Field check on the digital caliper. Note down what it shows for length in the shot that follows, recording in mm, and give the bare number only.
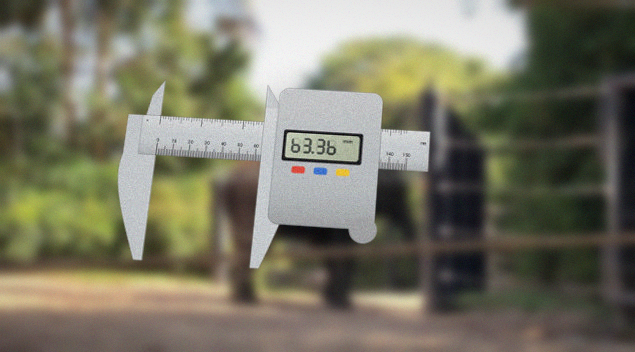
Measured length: 63.36
